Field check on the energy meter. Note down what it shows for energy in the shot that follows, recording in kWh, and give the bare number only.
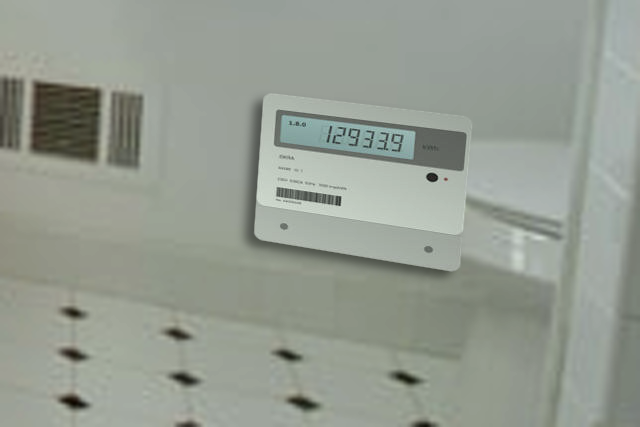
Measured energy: 12933.9
